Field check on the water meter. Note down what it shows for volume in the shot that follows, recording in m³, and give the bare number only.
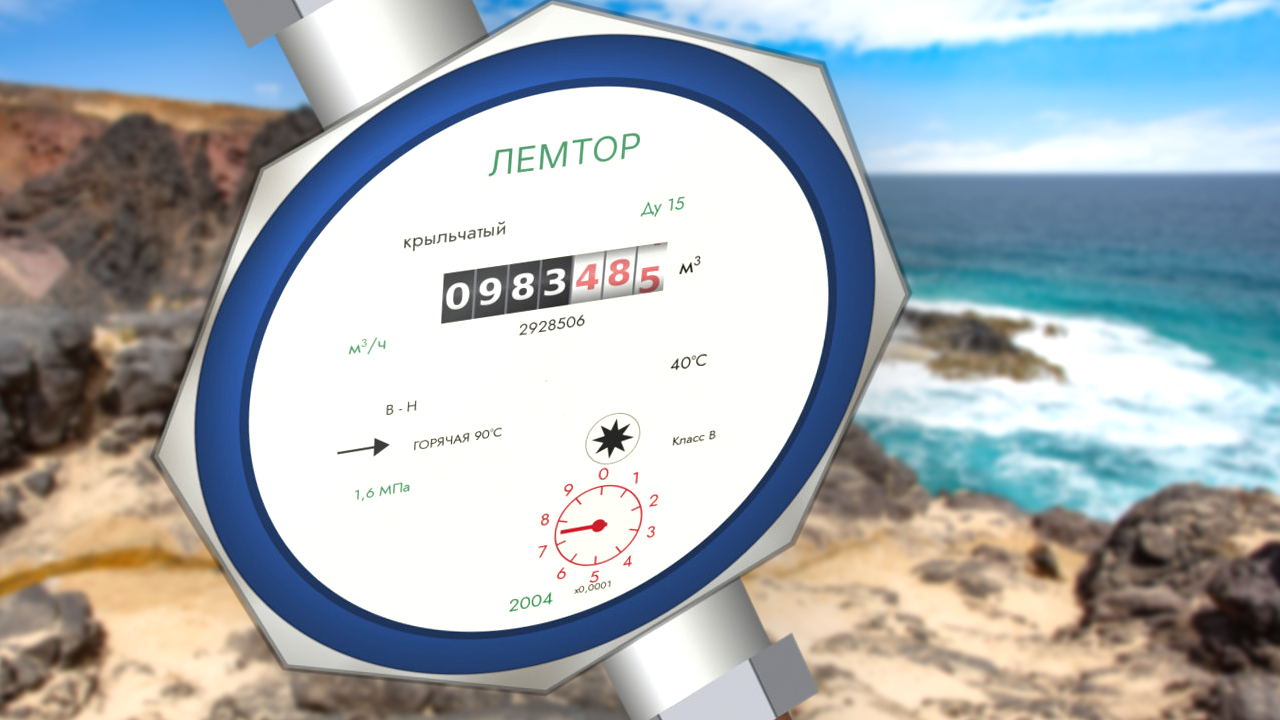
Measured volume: 983.4847
